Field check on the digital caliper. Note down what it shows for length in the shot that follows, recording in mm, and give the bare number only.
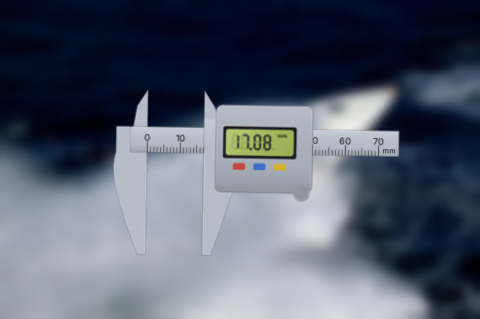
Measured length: 17.08
